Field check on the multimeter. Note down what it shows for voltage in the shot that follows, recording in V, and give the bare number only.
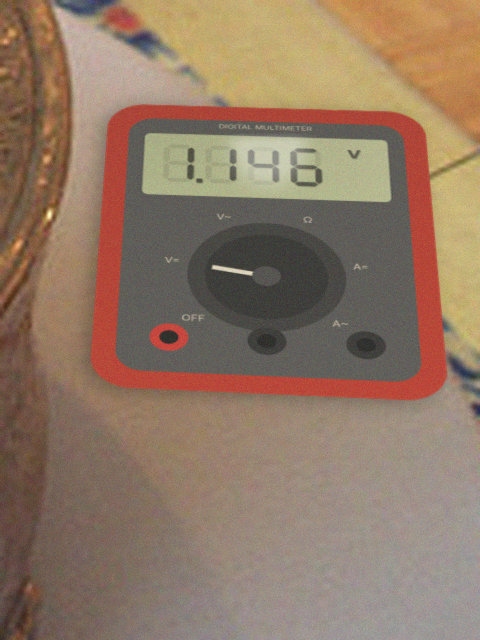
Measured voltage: 1.146
